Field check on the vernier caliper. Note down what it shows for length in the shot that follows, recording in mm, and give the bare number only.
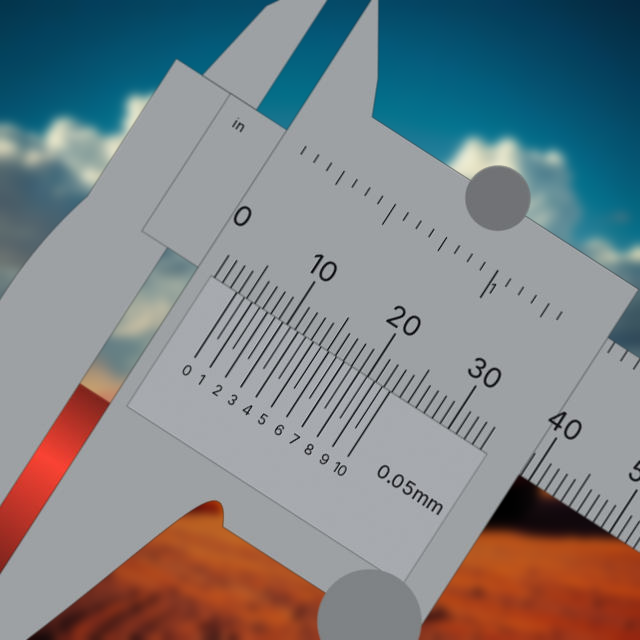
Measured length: 3.8
